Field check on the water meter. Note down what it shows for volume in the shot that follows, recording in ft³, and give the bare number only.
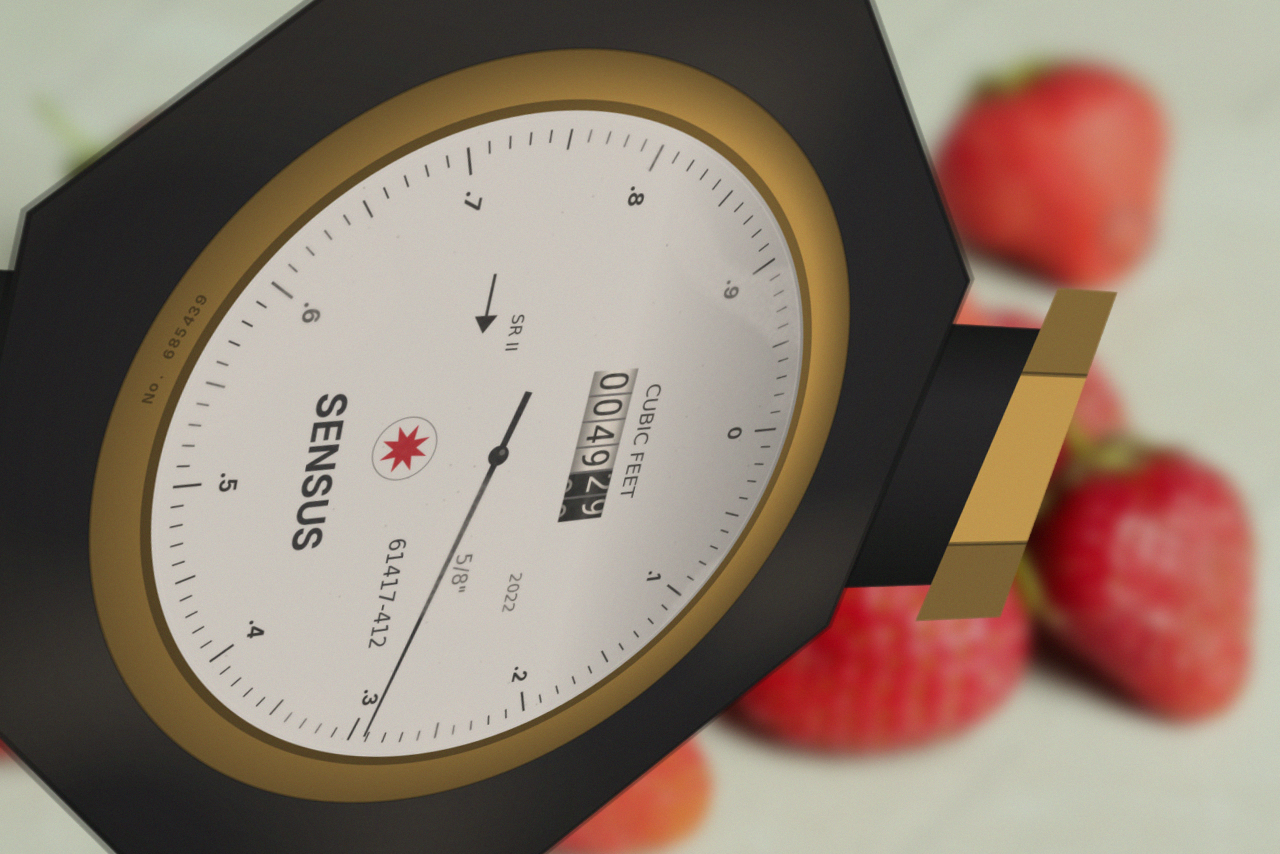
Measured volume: 4929.29
